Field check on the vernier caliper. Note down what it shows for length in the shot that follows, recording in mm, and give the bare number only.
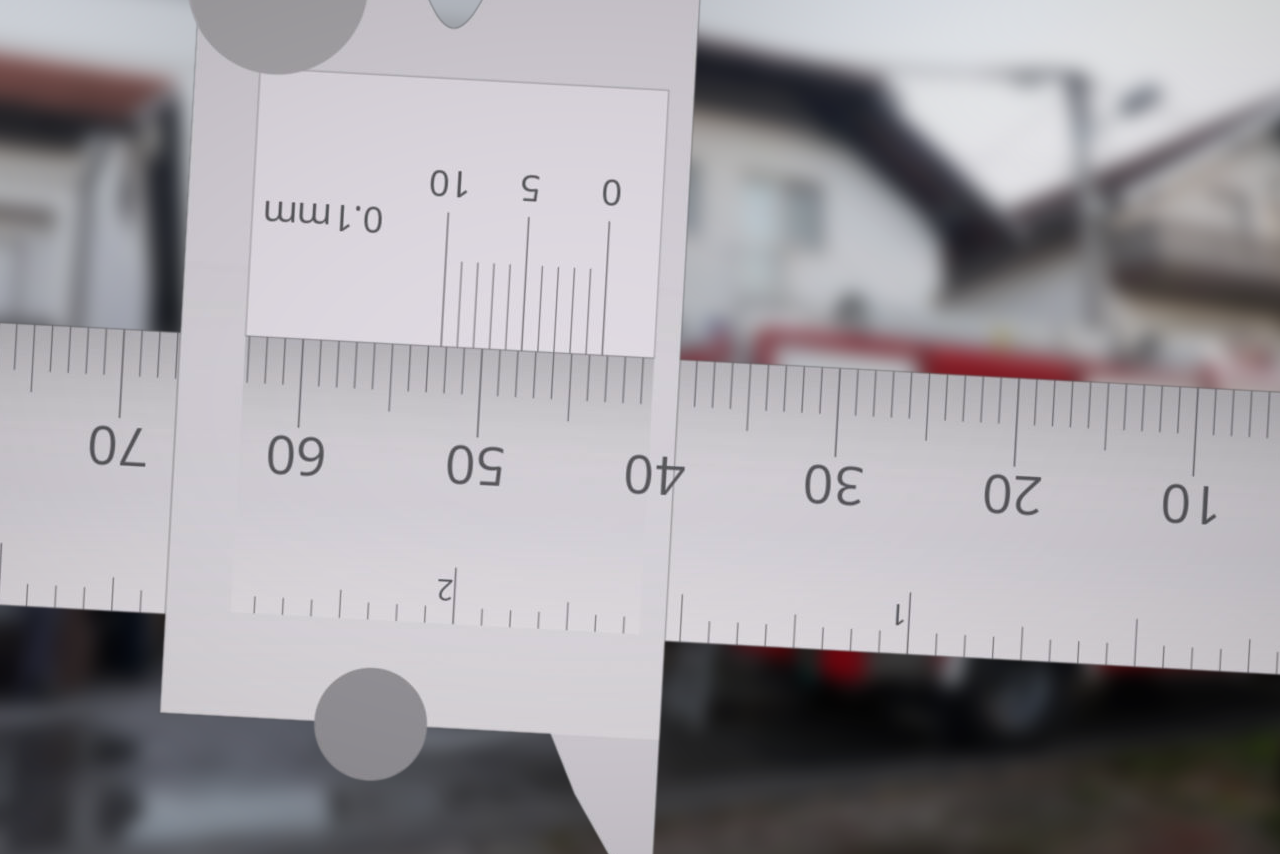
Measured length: 43.3
